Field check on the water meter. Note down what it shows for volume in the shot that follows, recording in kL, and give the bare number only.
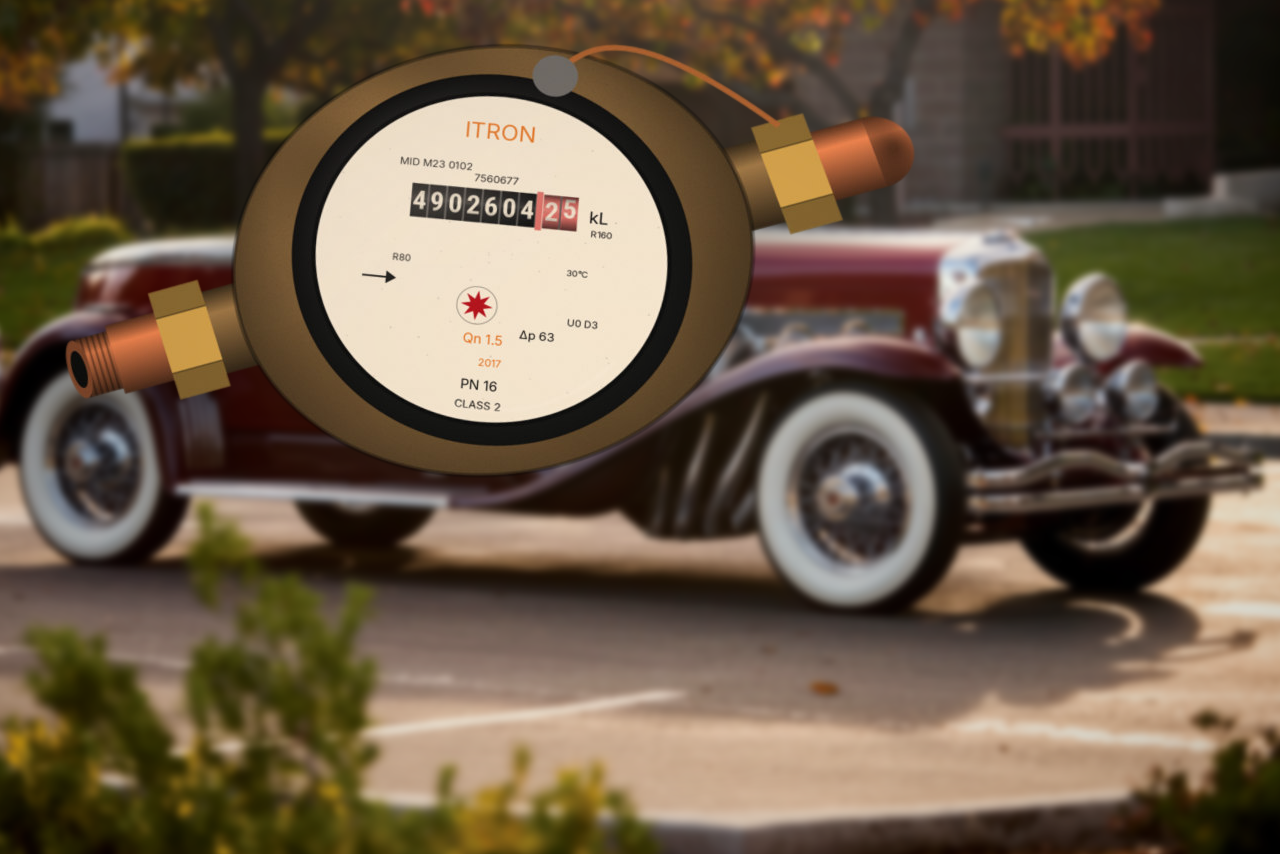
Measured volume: 4902604.25
